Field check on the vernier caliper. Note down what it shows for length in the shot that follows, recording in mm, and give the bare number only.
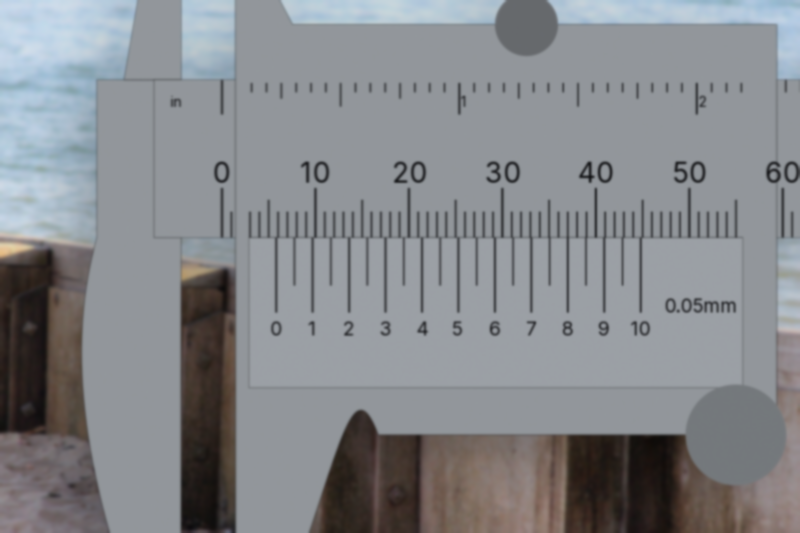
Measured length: 5.8
